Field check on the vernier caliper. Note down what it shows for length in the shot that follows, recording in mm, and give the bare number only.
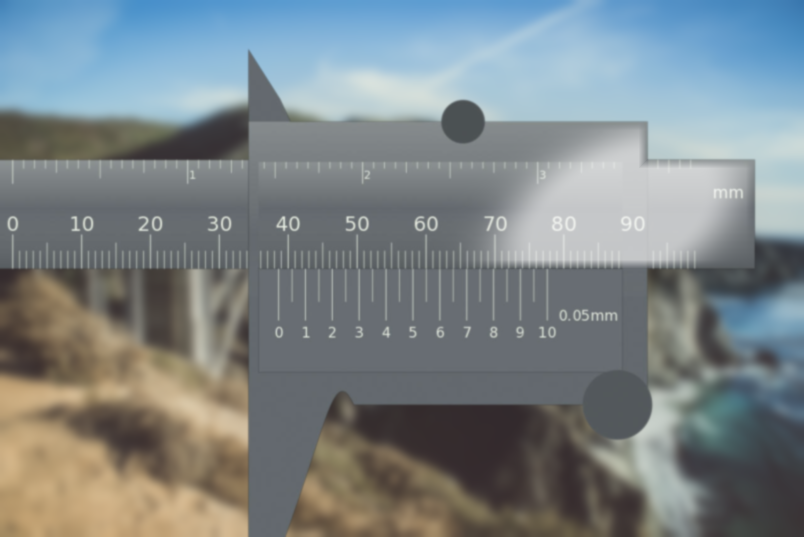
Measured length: 38.6
